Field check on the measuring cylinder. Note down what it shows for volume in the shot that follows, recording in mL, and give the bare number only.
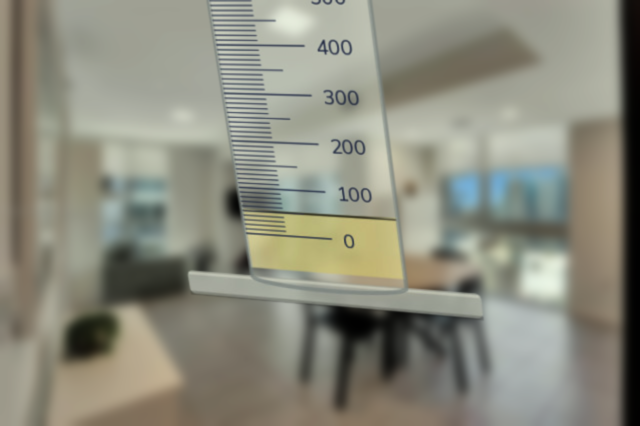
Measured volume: 50
